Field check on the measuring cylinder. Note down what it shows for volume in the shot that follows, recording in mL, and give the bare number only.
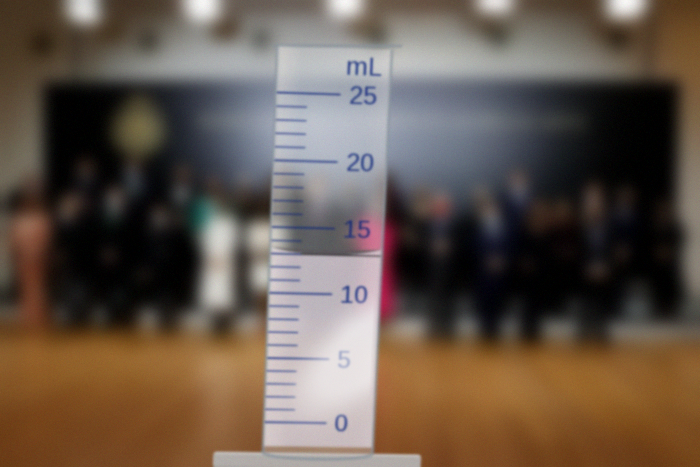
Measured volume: 13
